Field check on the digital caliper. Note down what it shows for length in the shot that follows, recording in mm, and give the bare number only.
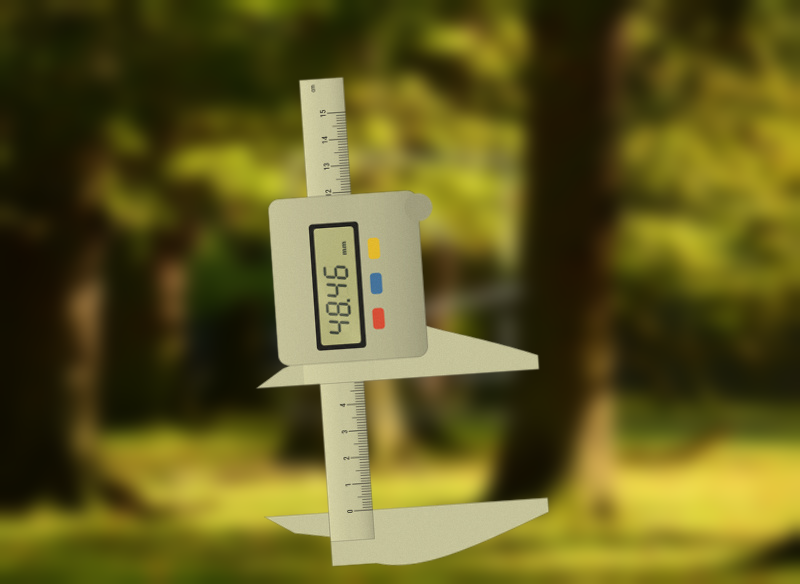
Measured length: 48.46
